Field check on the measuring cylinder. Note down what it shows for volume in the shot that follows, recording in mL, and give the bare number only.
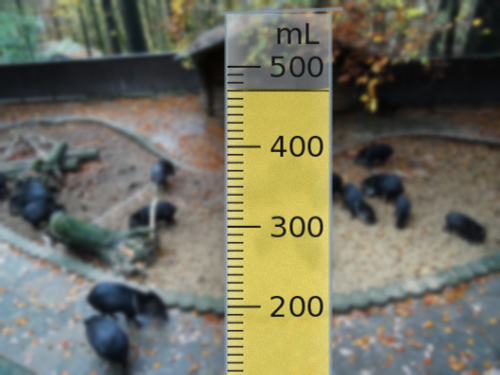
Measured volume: 470
